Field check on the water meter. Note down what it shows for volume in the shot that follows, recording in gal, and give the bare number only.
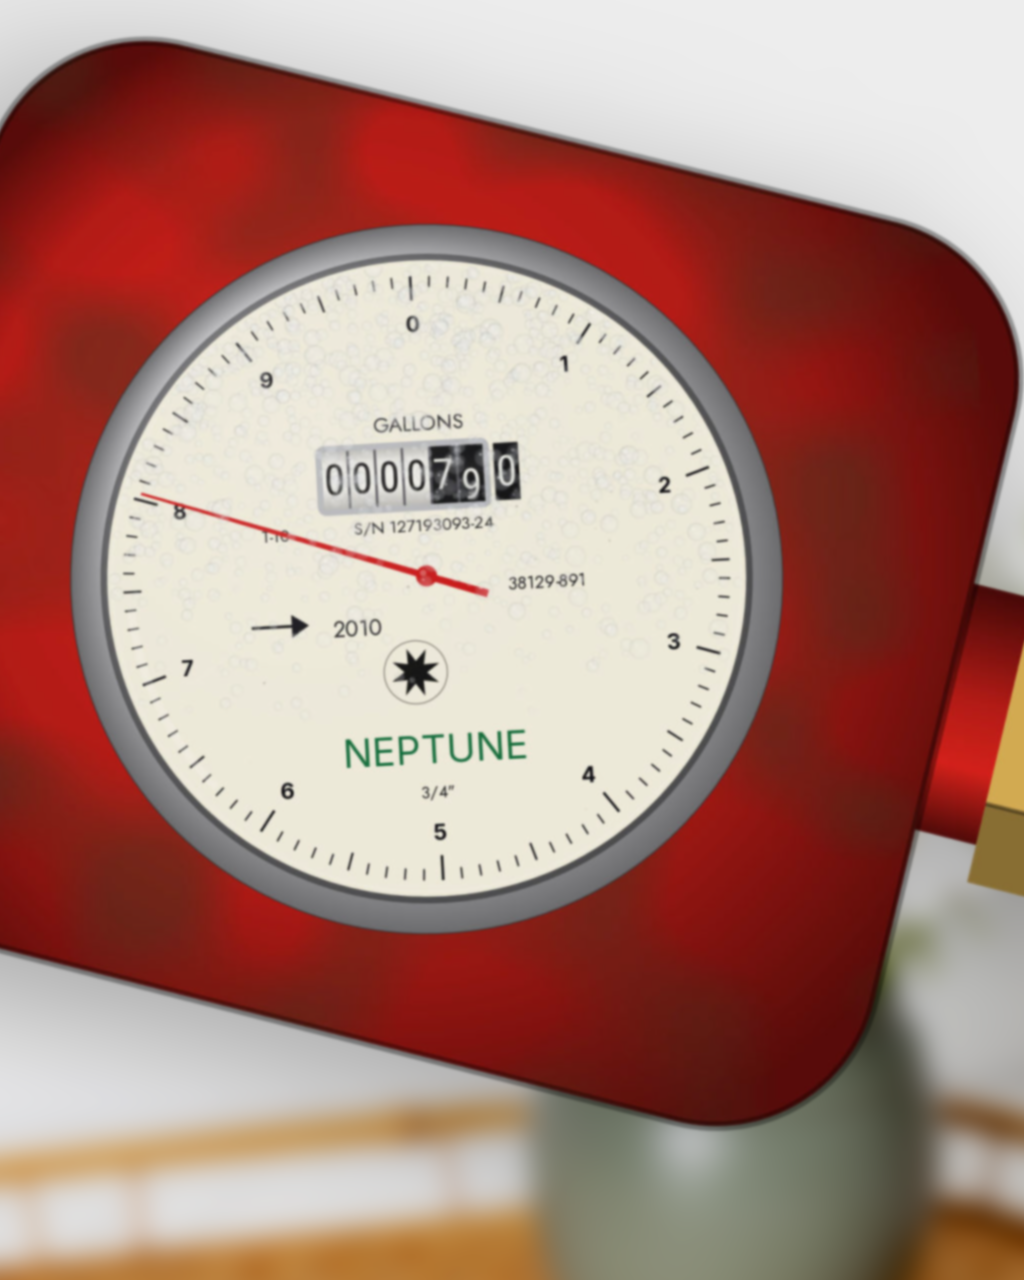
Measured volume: 788.0
